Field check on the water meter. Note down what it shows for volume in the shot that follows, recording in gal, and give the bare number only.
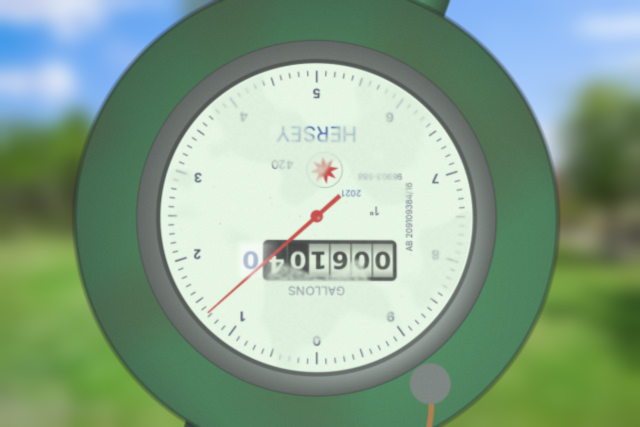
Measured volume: 61041.3
